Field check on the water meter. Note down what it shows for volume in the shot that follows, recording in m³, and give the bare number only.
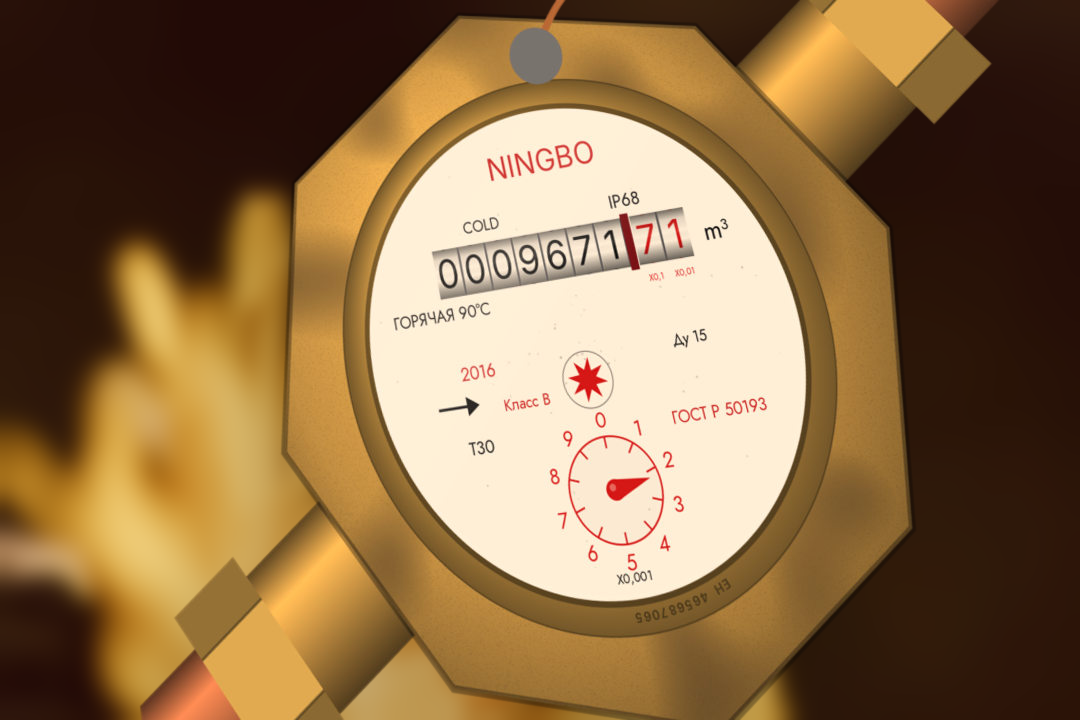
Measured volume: 9671.712
